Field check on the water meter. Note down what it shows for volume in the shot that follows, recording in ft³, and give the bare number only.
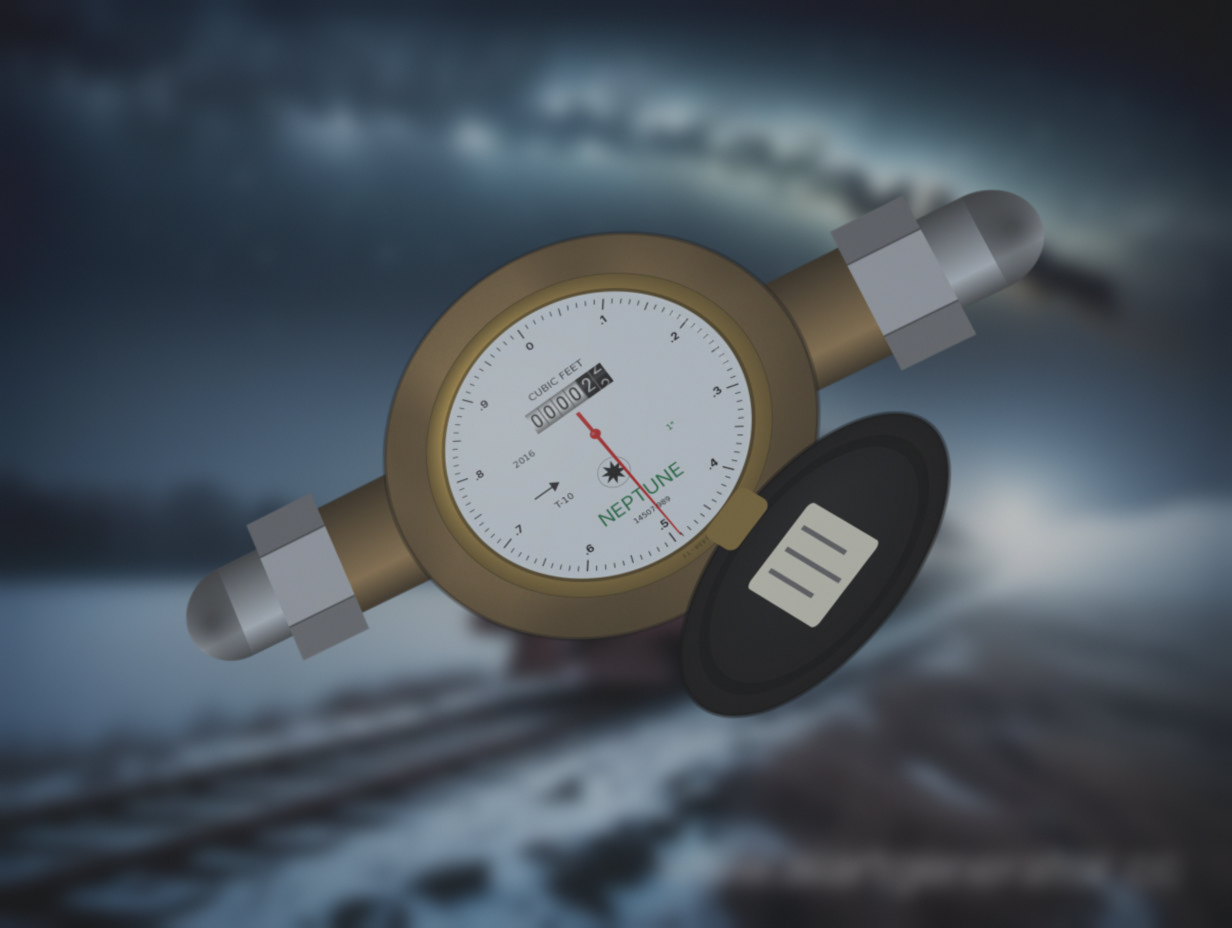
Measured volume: 22.49
